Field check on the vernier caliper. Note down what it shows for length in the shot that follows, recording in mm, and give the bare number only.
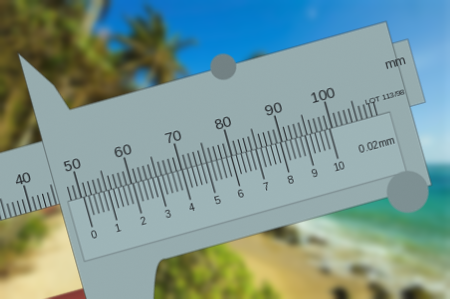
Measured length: 50.5
